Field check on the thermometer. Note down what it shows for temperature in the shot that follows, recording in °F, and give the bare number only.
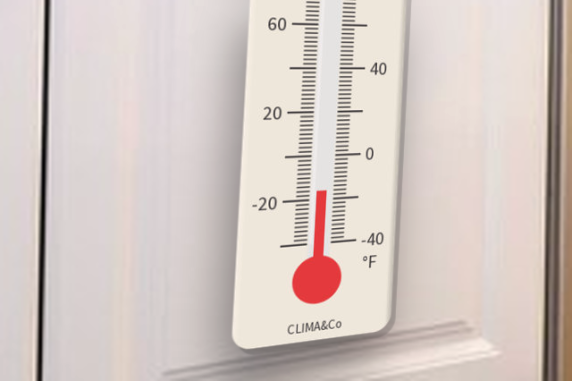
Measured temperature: -16
